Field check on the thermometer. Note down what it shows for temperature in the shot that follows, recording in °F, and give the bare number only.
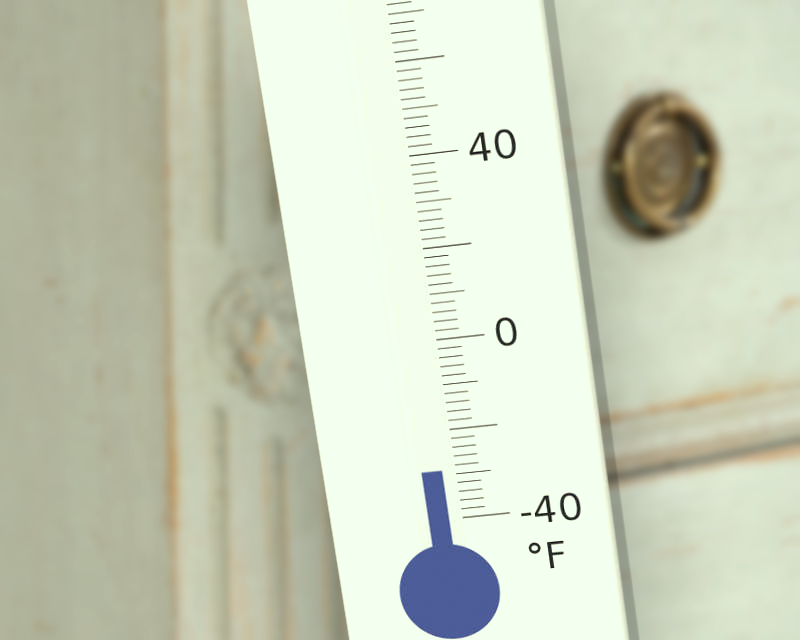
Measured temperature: -29
